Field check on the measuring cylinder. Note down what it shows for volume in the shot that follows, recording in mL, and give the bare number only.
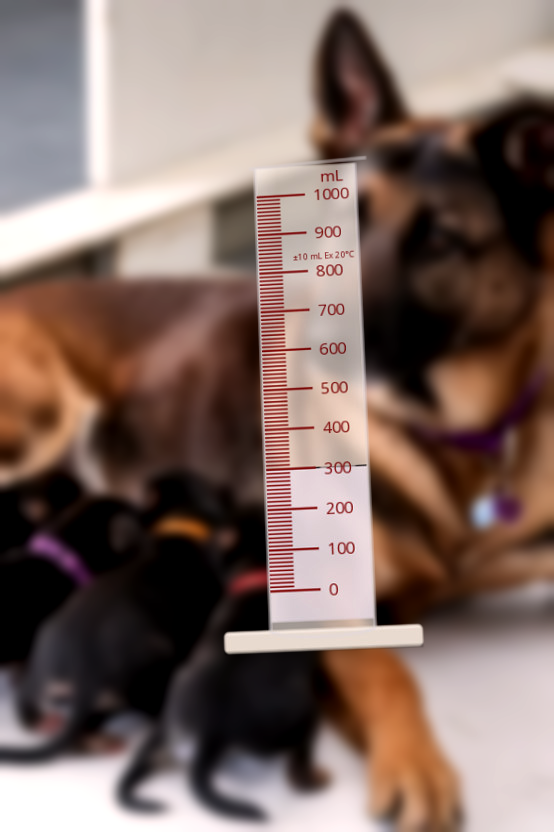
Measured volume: 300
